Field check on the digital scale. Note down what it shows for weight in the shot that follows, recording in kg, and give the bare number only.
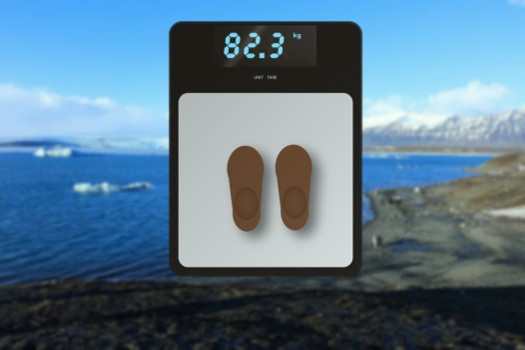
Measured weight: 82.3
